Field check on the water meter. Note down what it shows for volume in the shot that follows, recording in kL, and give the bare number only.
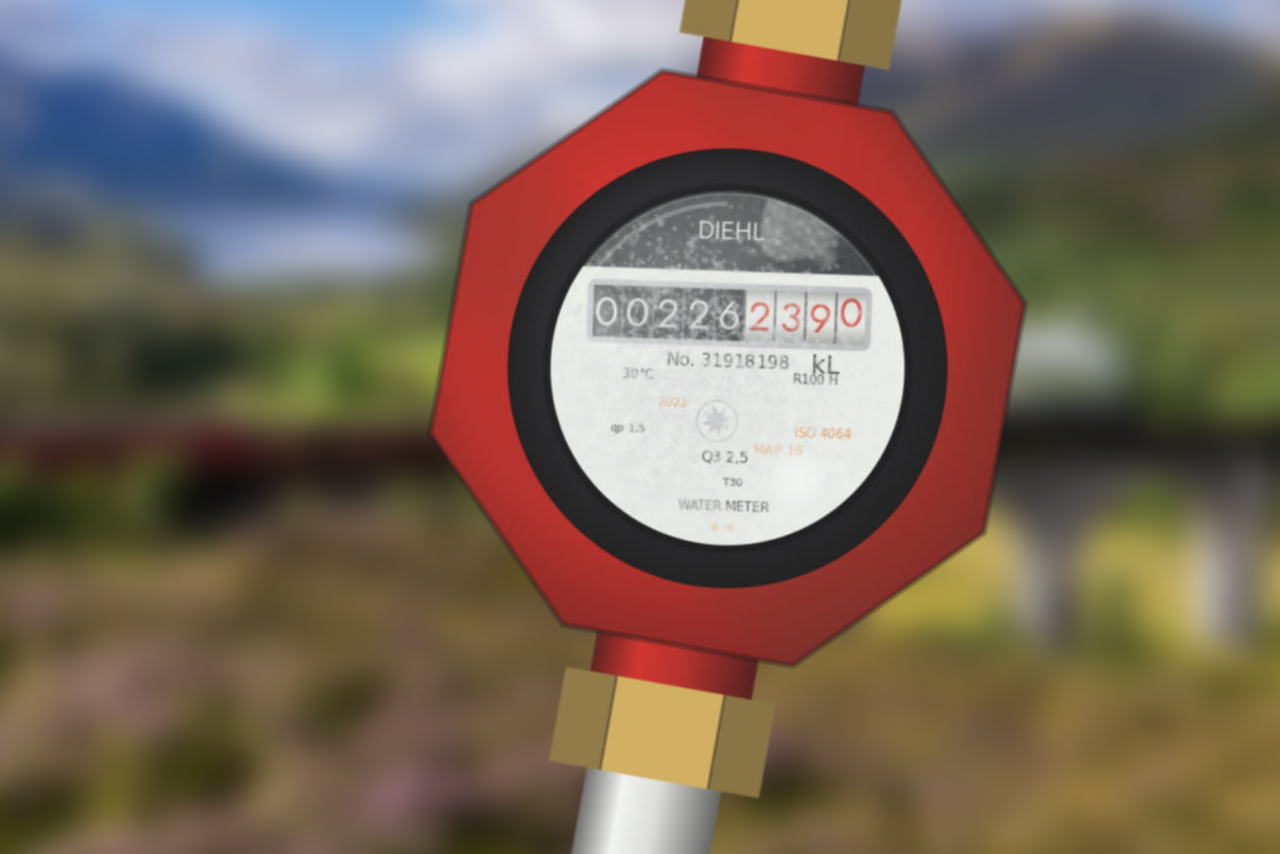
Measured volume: 226.2390
